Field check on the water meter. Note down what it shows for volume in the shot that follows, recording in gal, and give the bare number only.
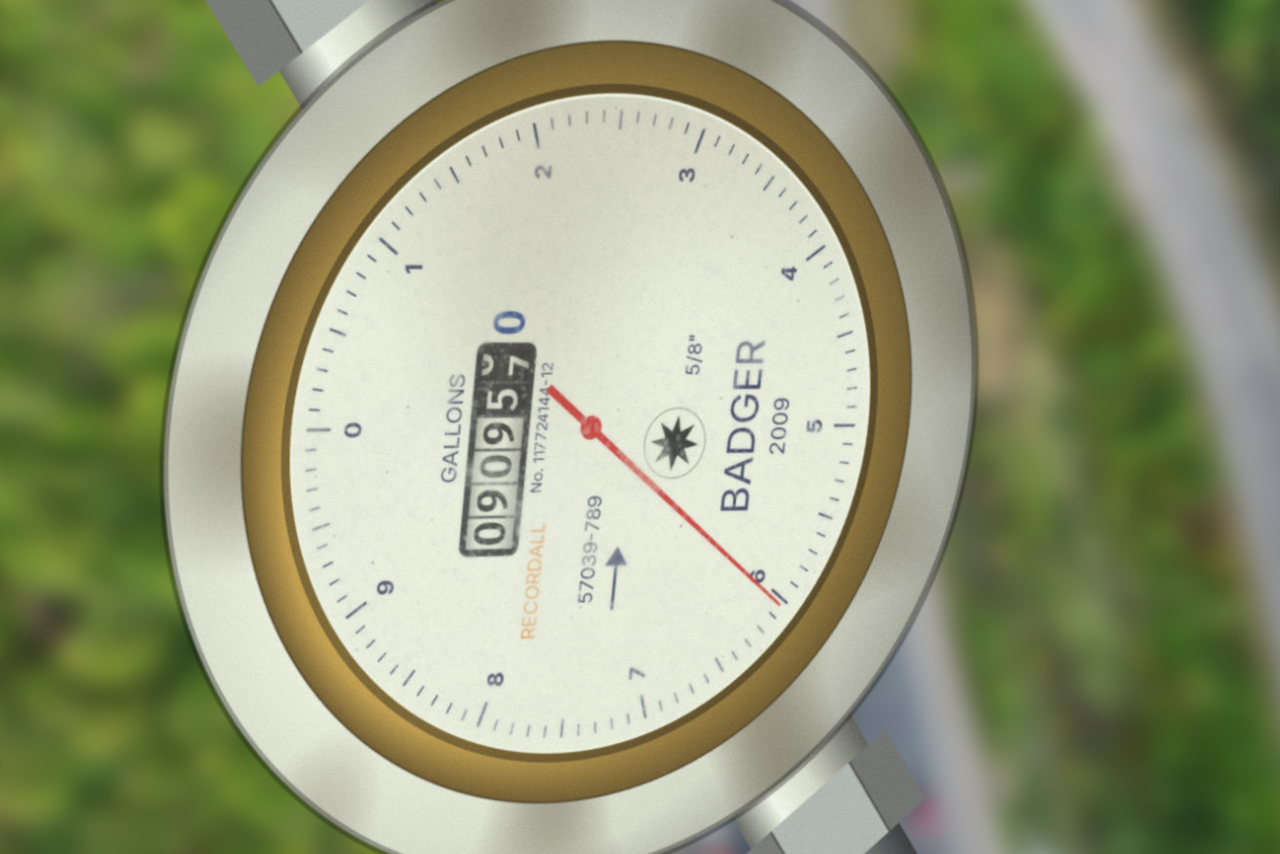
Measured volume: 909566.0
